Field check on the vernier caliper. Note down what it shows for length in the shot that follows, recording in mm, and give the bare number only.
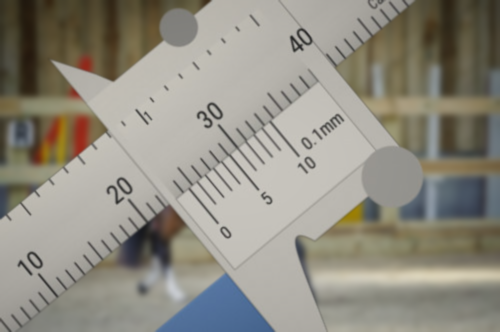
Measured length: 24.6
